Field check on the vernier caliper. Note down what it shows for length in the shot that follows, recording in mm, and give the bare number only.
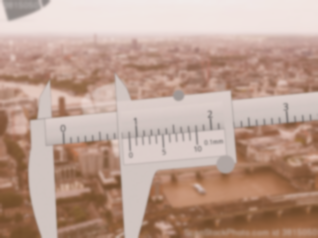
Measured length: 9.0
